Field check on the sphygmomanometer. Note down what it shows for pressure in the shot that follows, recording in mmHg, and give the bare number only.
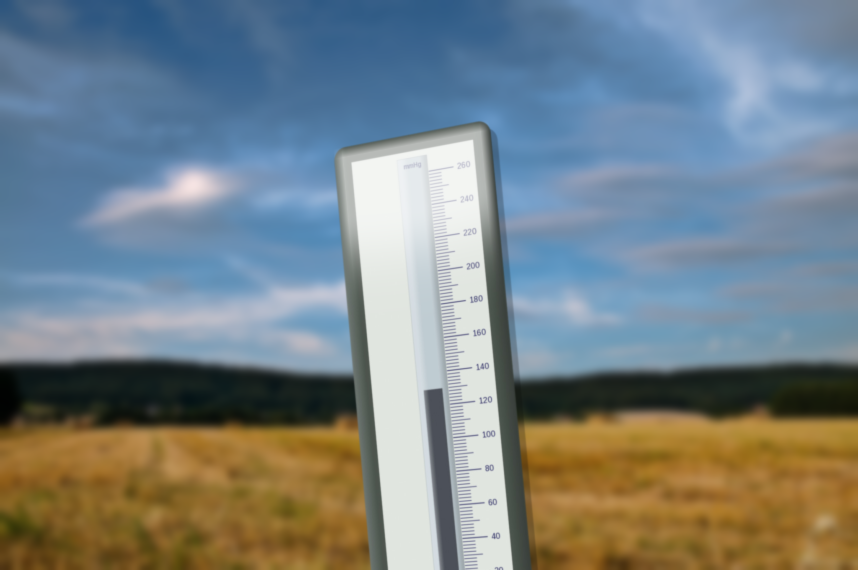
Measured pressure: 130
